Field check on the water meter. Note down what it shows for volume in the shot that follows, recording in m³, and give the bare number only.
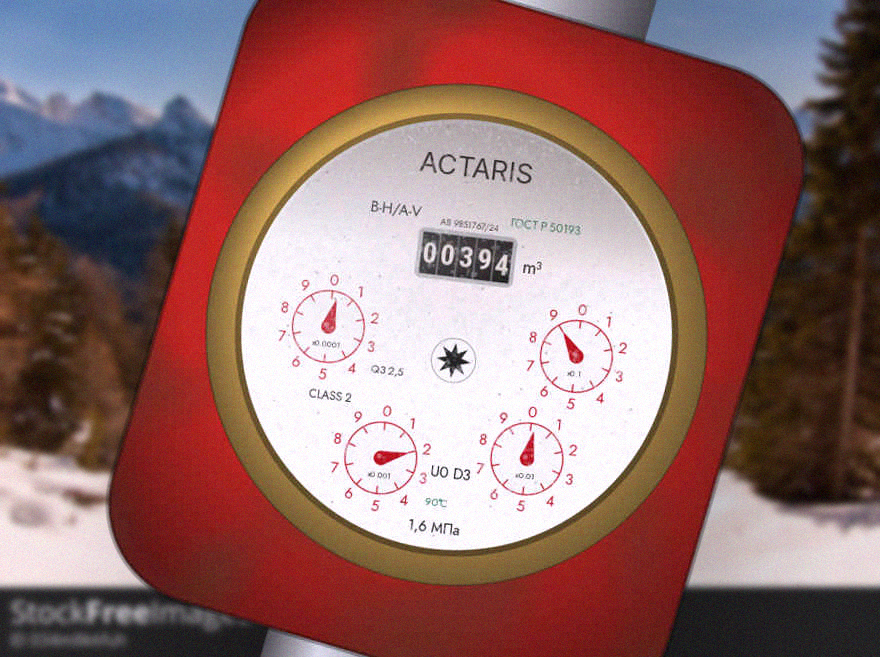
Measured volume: 393.9020
